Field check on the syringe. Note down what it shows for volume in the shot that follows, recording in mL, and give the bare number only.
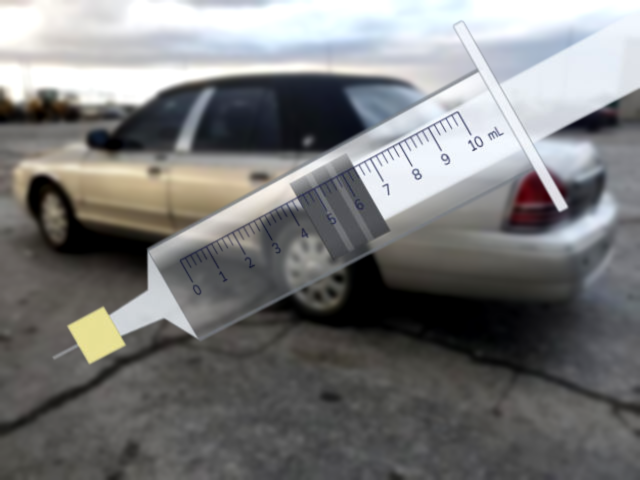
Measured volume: 4.4
